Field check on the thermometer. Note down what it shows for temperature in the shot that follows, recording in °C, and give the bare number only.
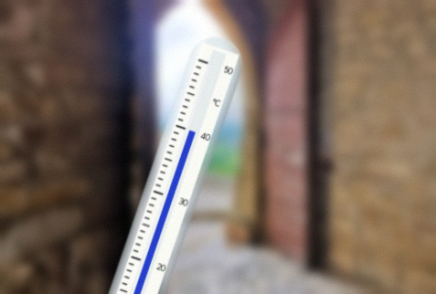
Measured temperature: 40
